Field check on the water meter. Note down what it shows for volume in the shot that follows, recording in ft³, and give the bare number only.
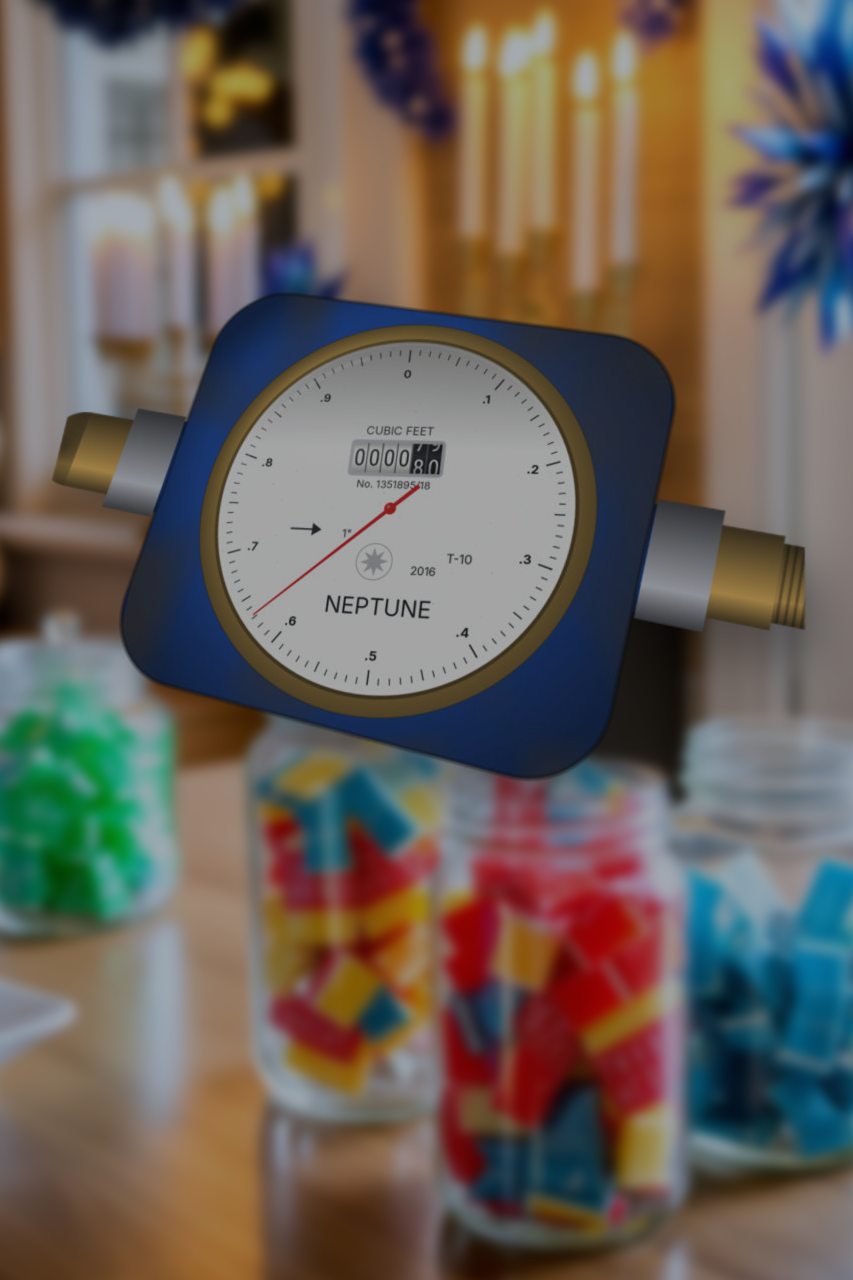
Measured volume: 79.63
